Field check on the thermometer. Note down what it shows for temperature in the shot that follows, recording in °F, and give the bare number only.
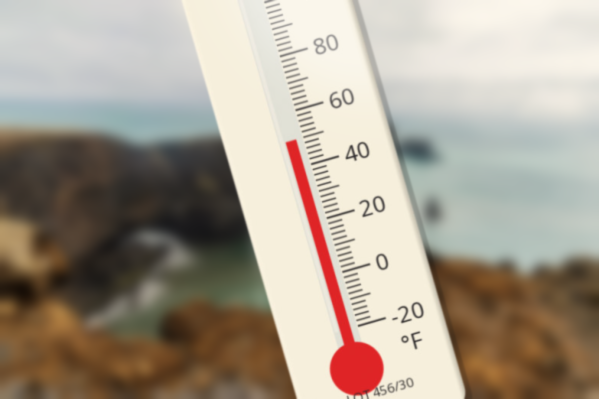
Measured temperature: 50
